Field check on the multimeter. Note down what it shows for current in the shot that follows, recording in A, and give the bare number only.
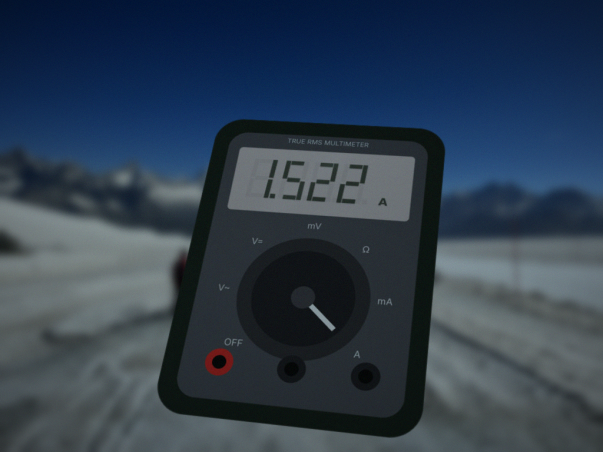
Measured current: 1.522
